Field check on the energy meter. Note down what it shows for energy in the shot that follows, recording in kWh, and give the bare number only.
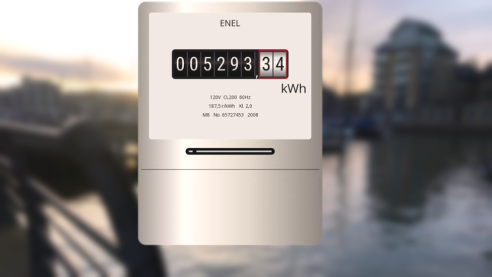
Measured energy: 5293.34
